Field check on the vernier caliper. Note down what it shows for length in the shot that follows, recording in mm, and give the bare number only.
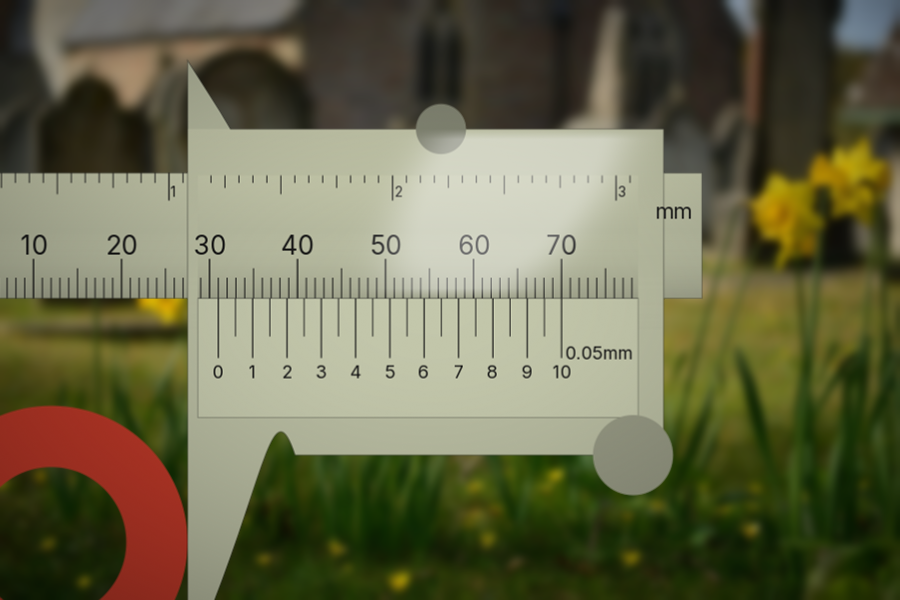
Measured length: 31.0
